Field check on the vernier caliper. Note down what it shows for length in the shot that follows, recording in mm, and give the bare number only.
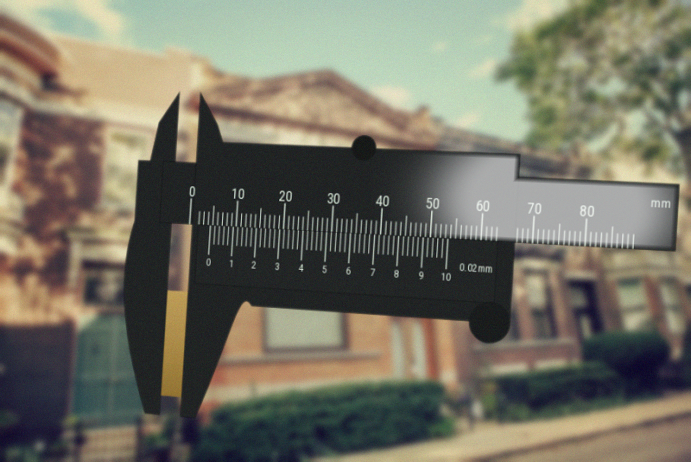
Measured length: 4.5
